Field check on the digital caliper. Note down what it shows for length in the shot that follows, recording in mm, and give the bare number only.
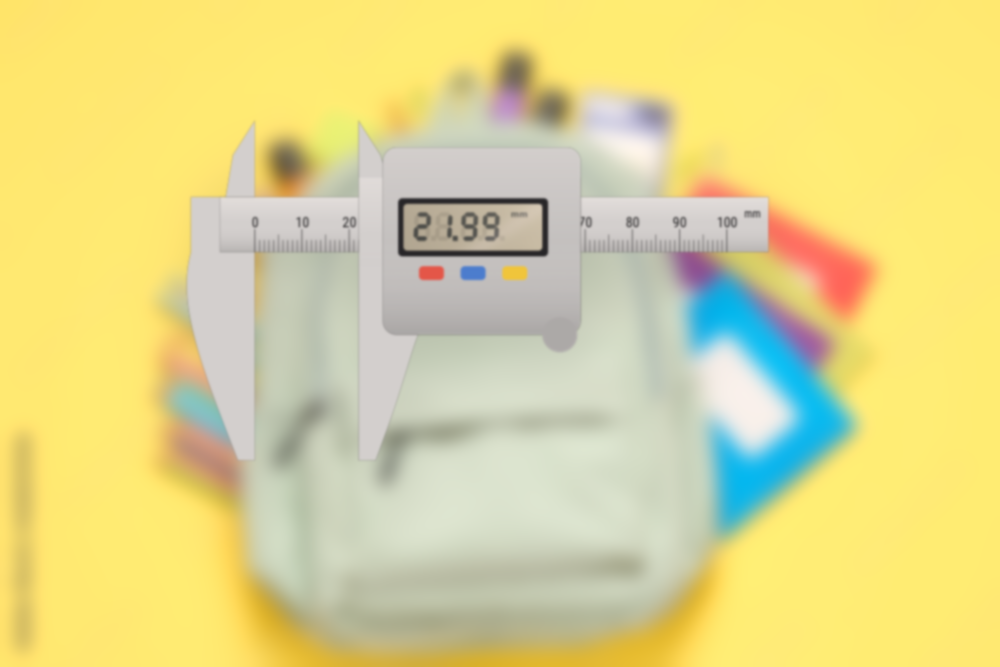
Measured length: 21.99
